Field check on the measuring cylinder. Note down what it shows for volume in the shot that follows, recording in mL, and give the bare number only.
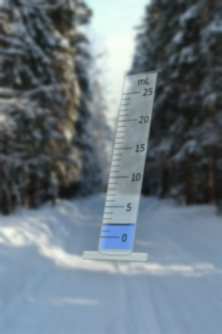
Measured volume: 2
